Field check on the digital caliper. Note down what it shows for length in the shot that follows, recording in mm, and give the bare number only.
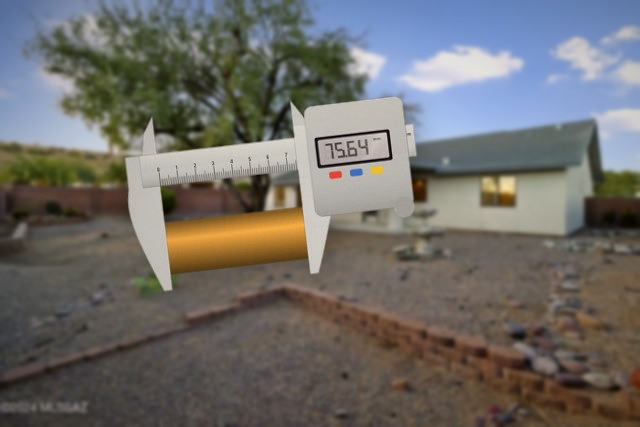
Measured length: 75.64
